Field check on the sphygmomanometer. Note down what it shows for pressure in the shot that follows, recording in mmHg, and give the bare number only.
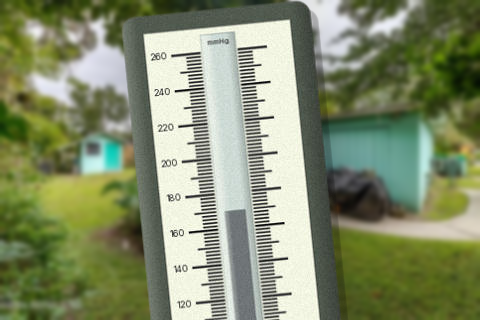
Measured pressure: 170
